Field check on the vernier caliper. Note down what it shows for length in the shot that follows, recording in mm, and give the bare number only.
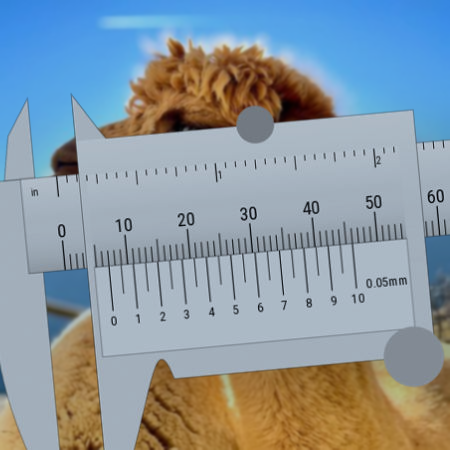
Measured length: 7.0
